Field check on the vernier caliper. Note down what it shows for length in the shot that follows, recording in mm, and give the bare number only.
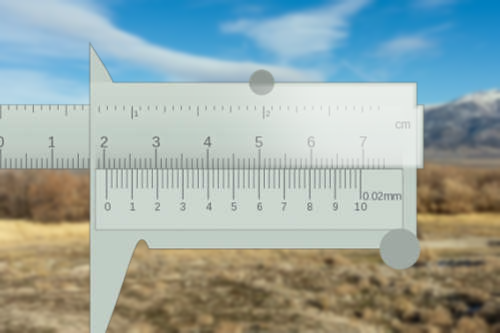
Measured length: 20.5
